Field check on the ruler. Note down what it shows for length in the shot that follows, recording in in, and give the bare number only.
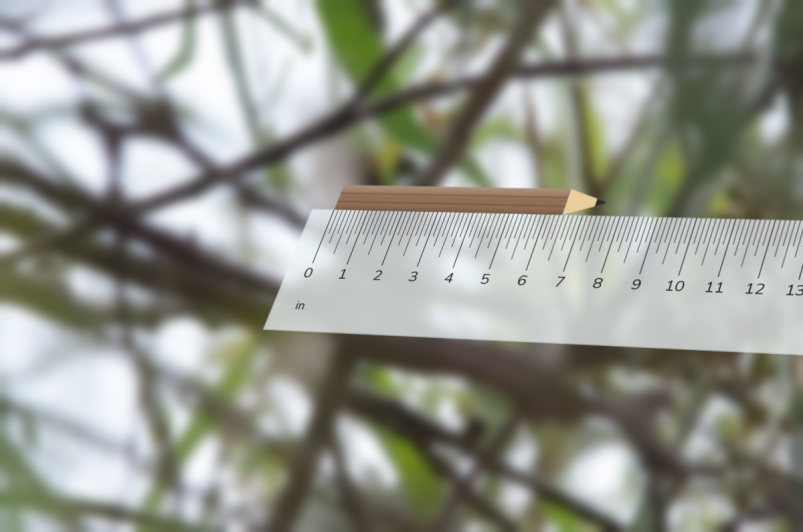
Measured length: 7.5
